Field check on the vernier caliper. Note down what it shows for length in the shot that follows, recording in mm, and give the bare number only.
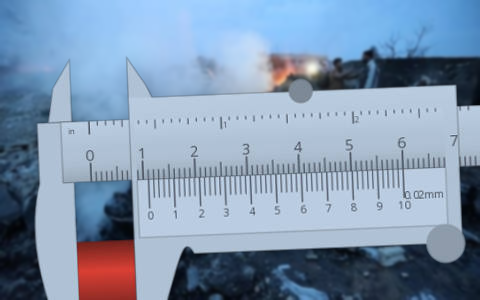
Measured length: 11.0
